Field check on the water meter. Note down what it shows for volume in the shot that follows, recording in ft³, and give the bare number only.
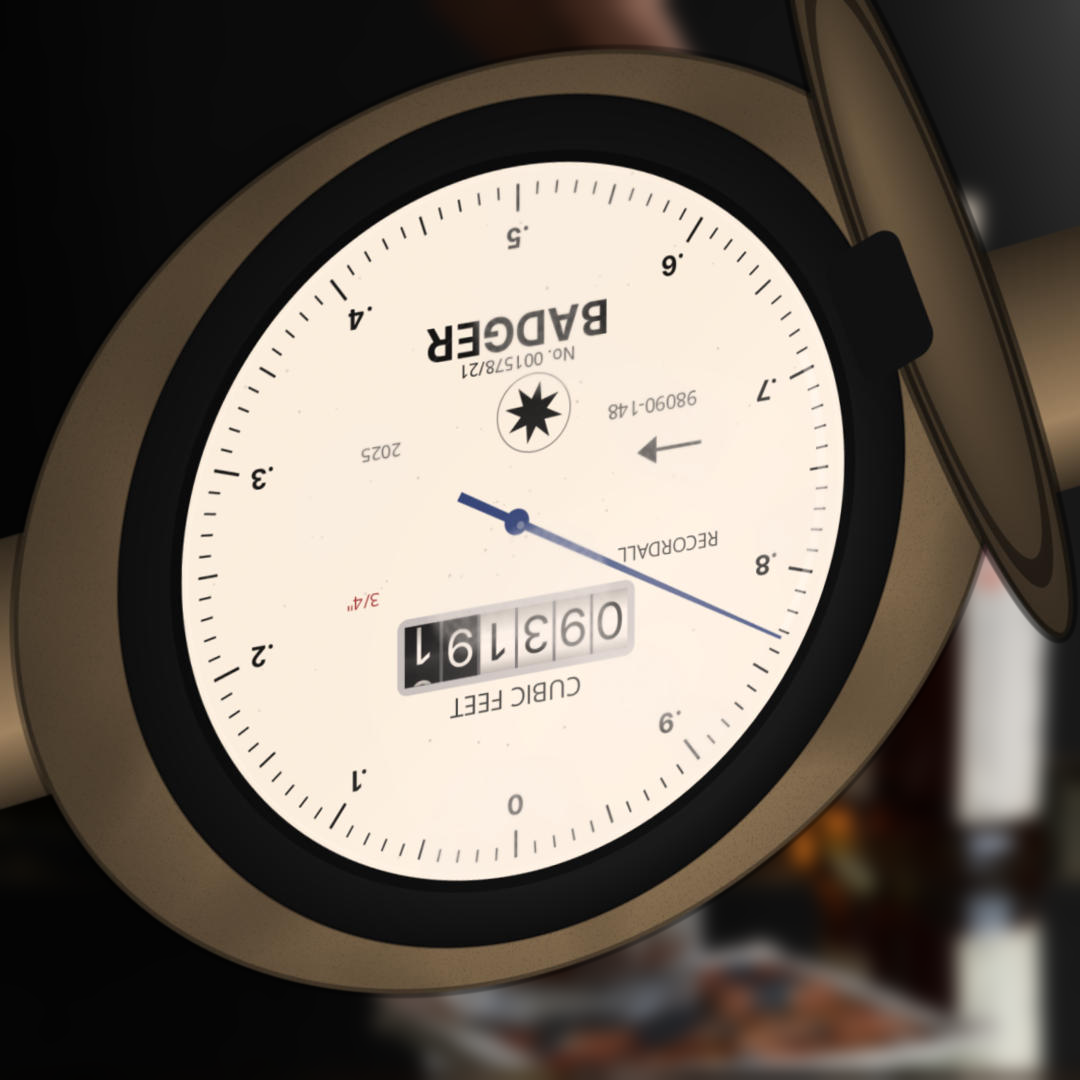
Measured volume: 93190.83
